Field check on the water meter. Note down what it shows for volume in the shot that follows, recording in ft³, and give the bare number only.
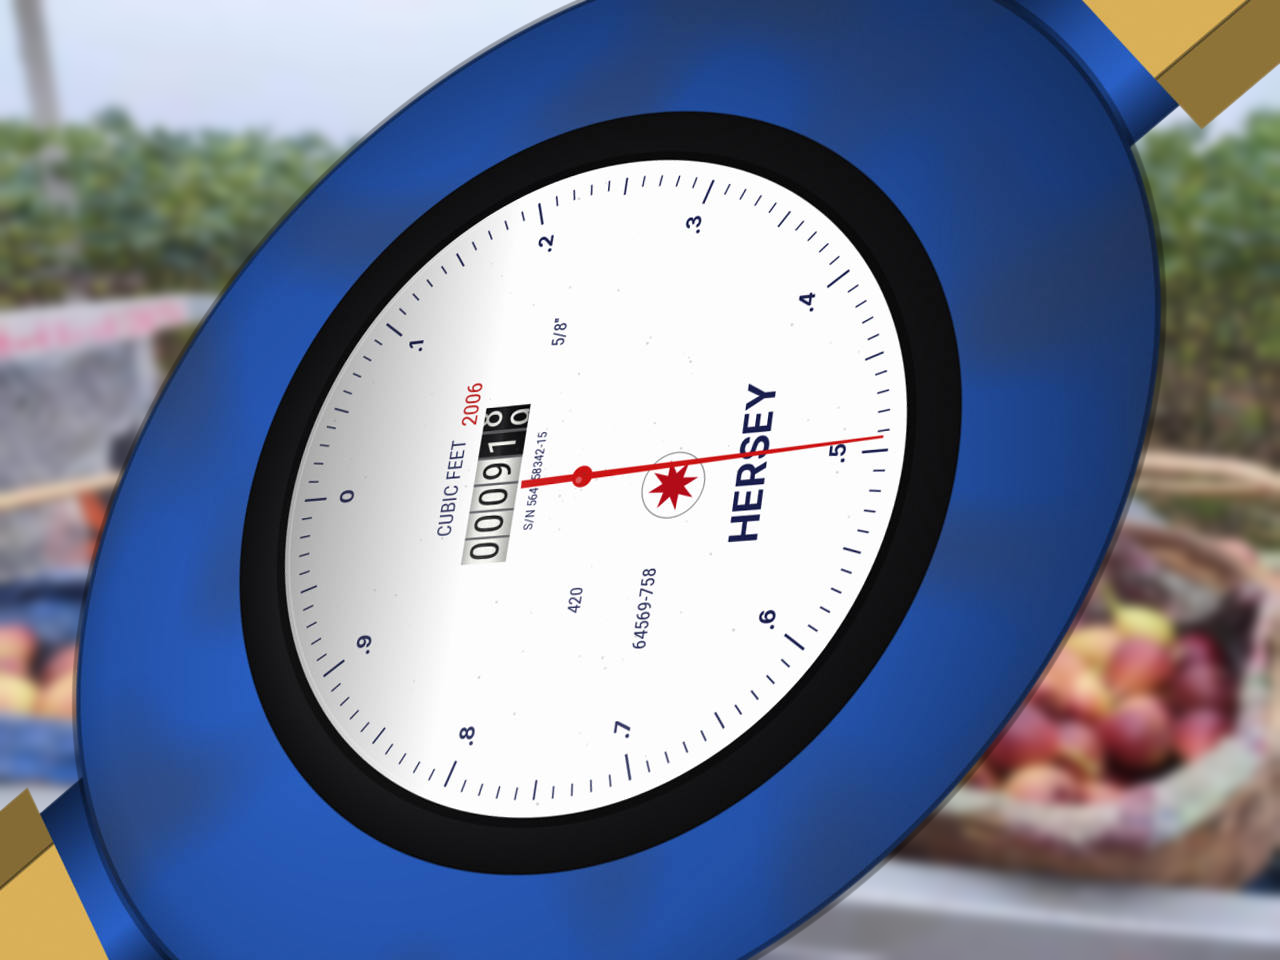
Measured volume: 918.49
